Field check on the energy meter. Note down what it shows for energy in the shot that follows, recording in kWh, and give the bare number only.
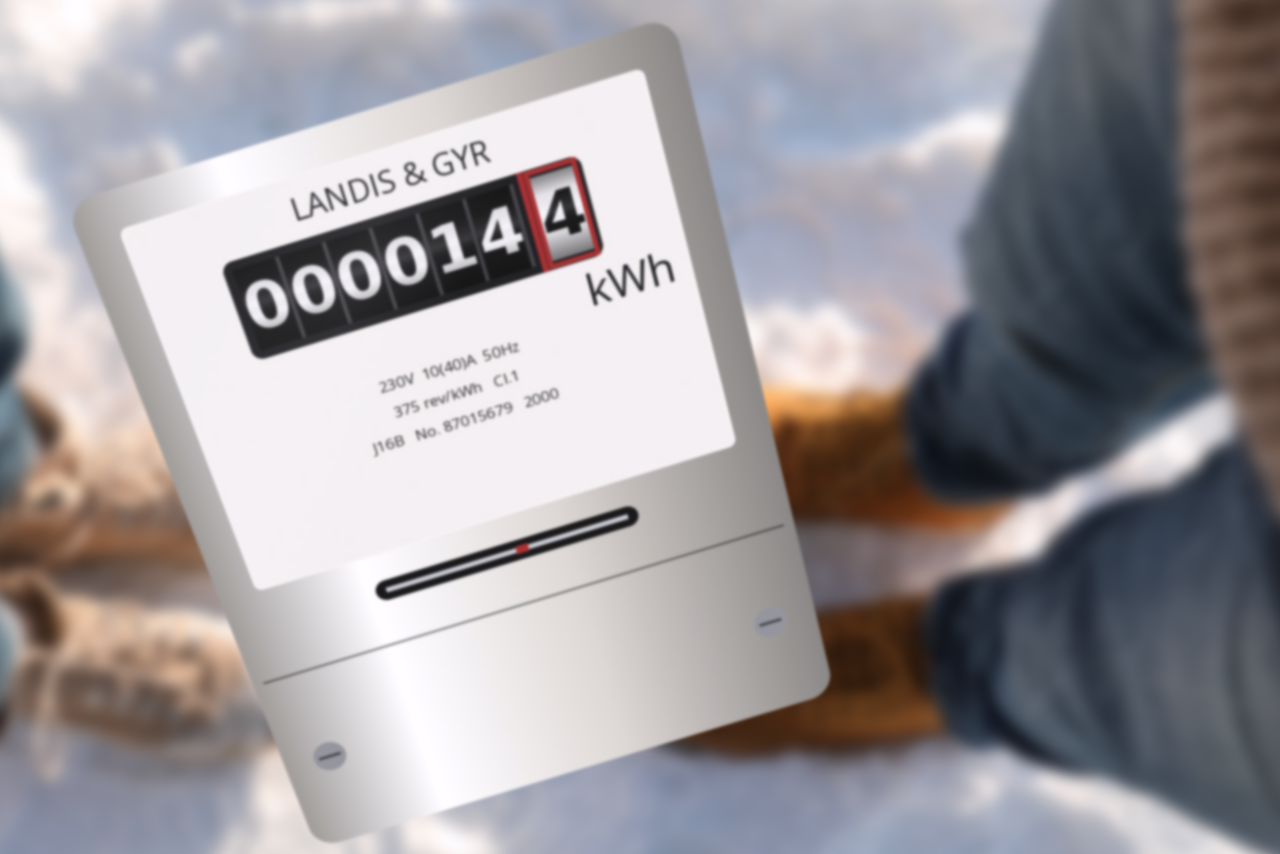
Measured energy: 14.4
